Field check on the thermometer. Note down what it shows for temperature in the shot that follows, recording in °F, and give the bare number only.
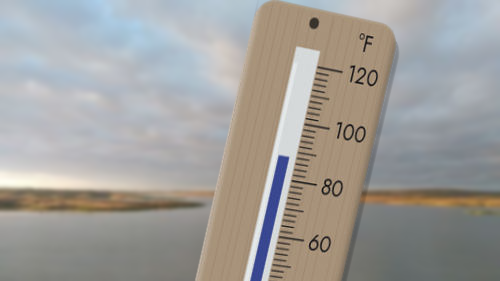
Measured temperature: 88
